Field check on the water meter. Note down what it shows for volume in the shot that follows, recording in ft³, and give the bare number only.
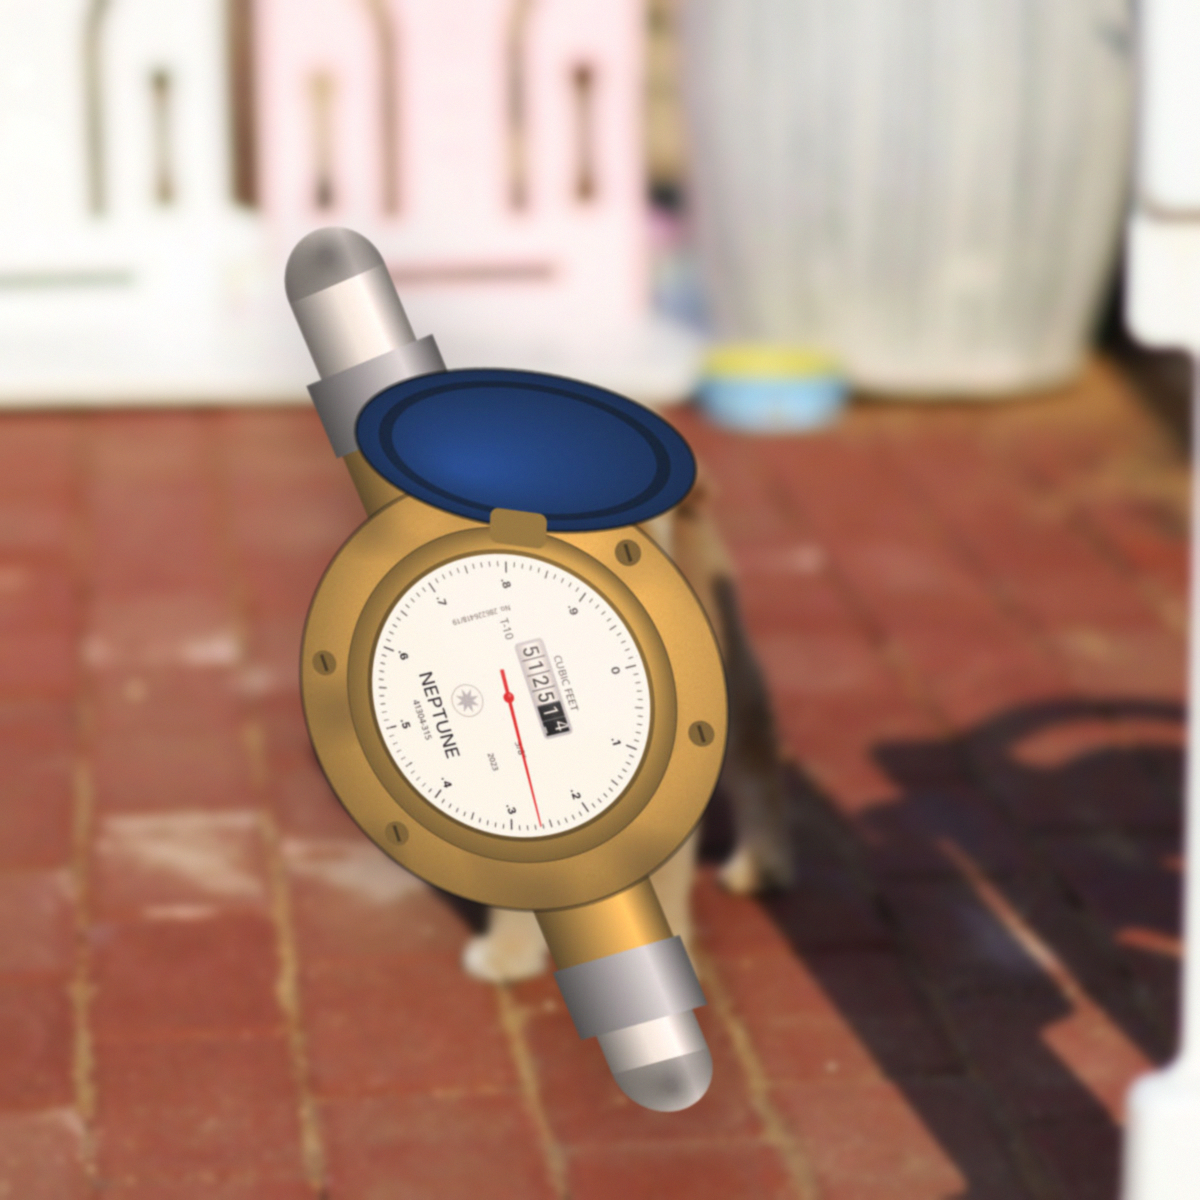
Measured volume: 512514.26
